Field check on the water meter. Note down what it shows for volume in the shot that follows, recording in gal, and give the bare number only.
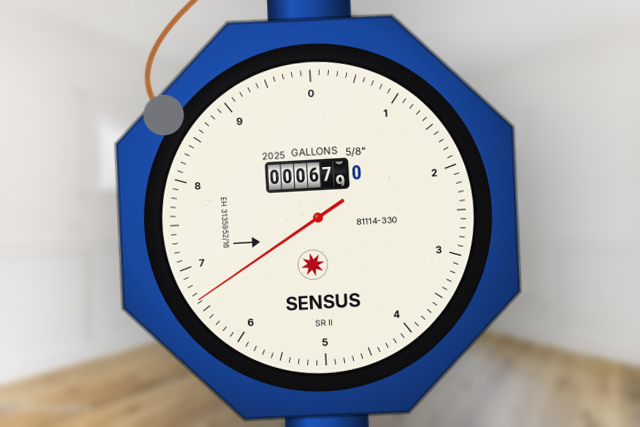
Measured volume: 6786.6
